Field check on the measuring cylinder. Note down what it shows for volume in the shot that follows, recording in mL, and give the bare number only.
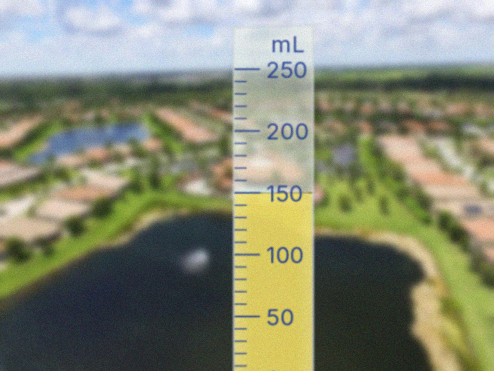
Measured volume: 150
